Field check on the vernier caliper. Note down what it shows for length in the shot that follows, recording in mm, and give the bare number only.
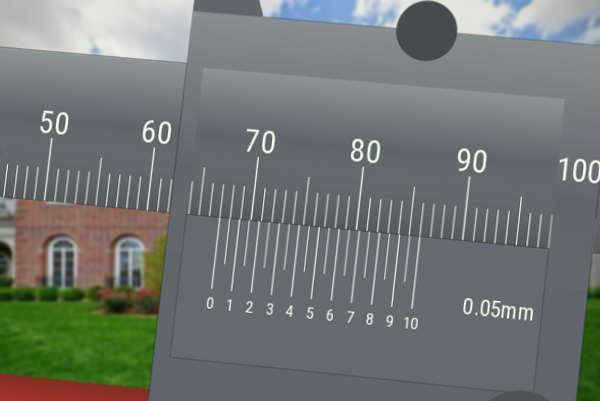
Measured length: 67.0
